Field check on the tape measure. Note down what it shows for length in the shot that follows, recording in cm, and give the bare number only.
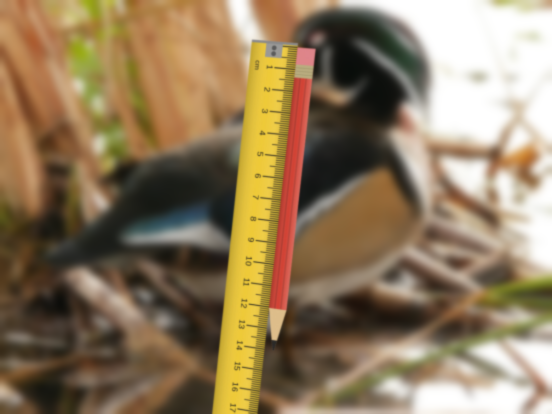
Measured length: 14
